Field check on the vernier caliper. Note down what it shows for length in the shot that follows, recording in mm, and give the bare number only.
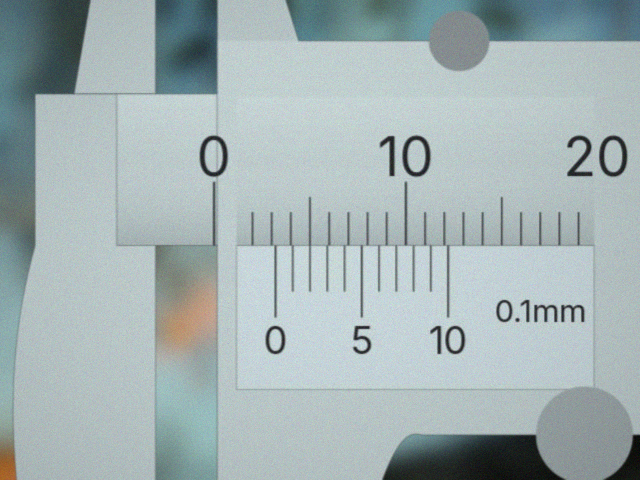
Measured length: 3.2
